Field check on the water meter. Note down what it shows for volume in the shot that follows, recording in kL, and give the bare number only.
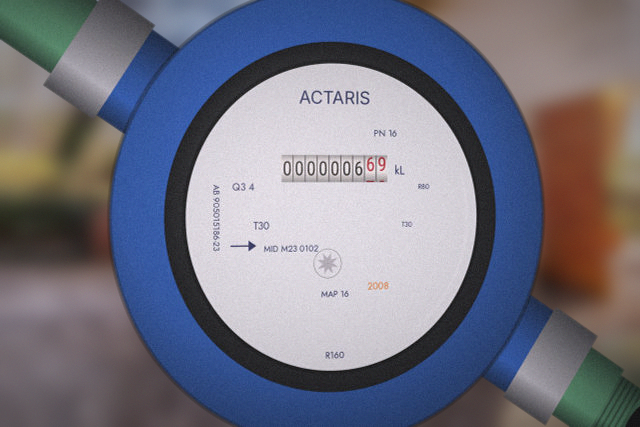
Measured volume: 6.69
